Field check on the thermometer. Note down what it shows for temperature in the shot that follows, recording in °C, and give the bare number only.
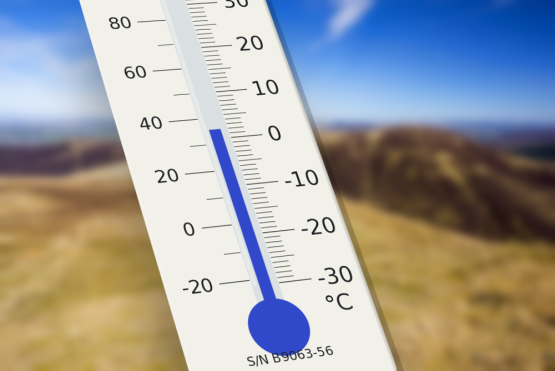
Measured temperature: 2
